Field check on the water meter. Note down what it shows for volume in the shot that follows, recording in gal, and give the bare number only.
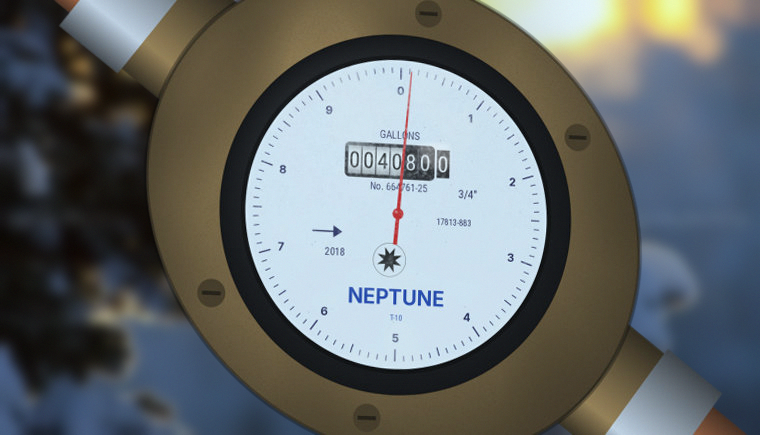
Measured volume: 40800.1
